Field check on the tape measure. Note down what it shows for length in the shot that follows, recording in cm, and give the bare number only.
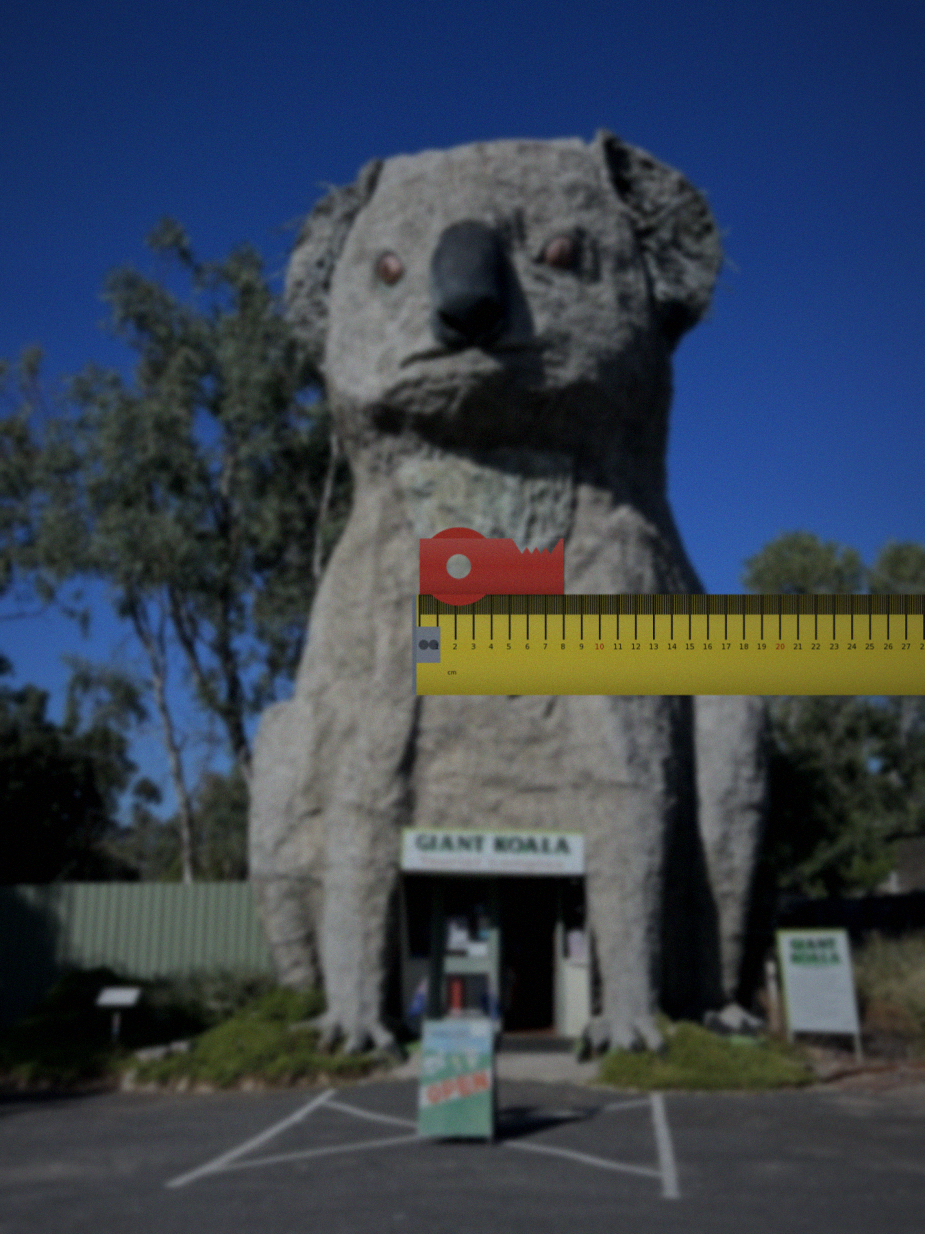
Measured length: 8
